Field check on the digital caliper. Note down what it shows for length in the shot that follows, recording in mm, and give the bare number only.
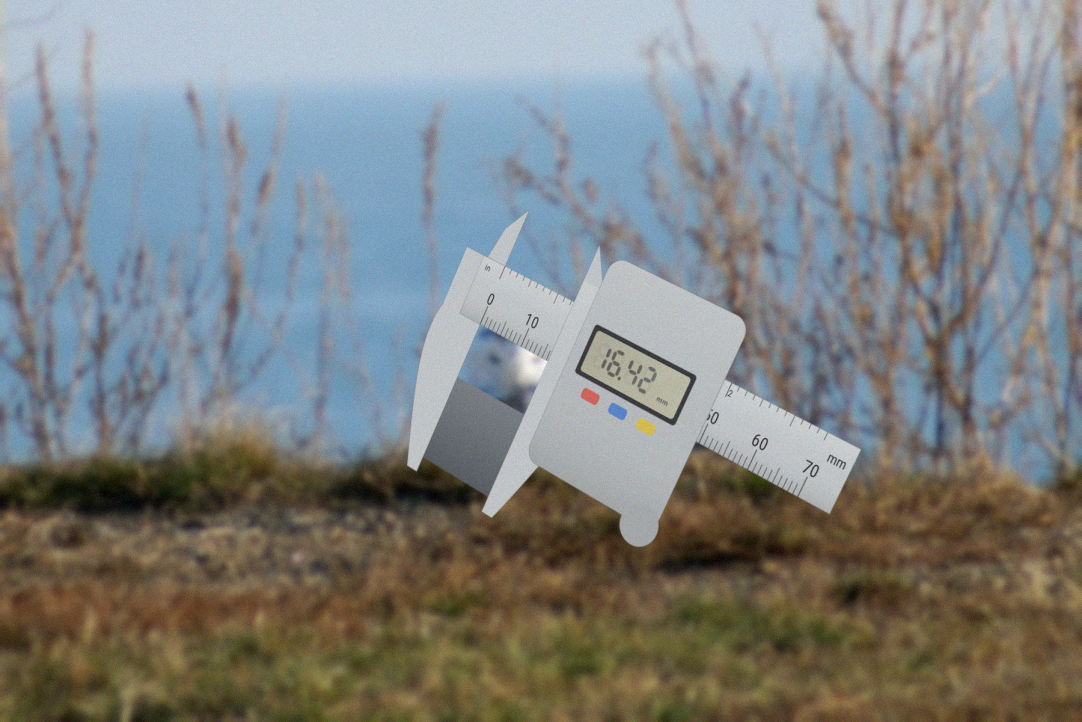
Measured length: 16.42
